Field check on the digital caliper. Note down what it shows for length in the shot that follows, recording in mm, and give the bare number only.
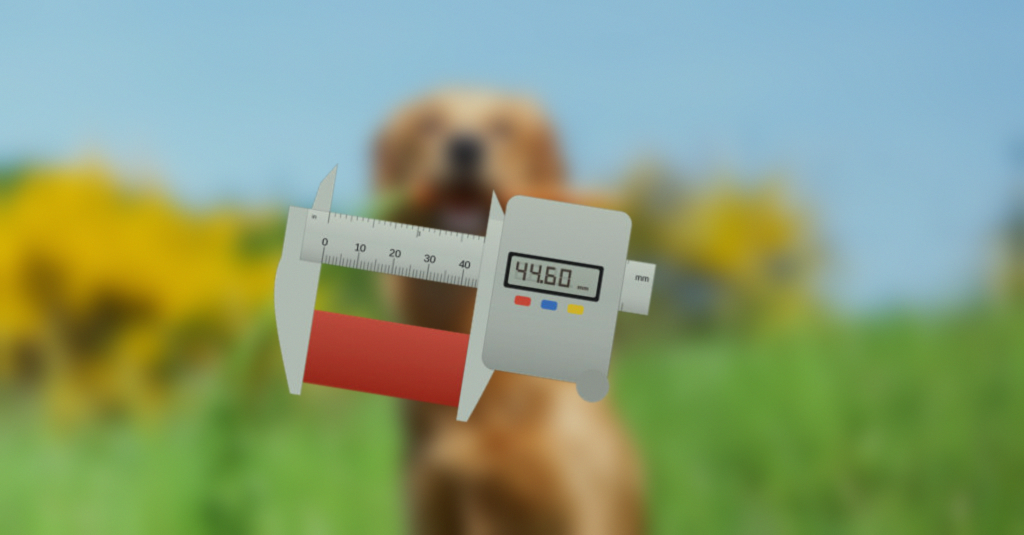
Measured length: 44.60
